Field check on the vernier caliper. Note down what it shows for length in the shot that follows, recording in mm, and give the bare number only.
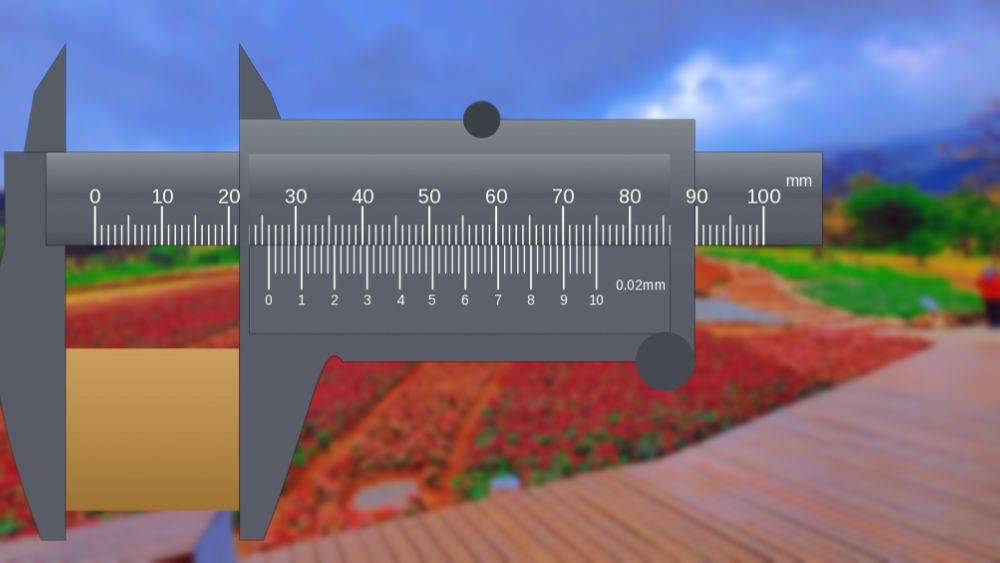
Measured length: 26.0
